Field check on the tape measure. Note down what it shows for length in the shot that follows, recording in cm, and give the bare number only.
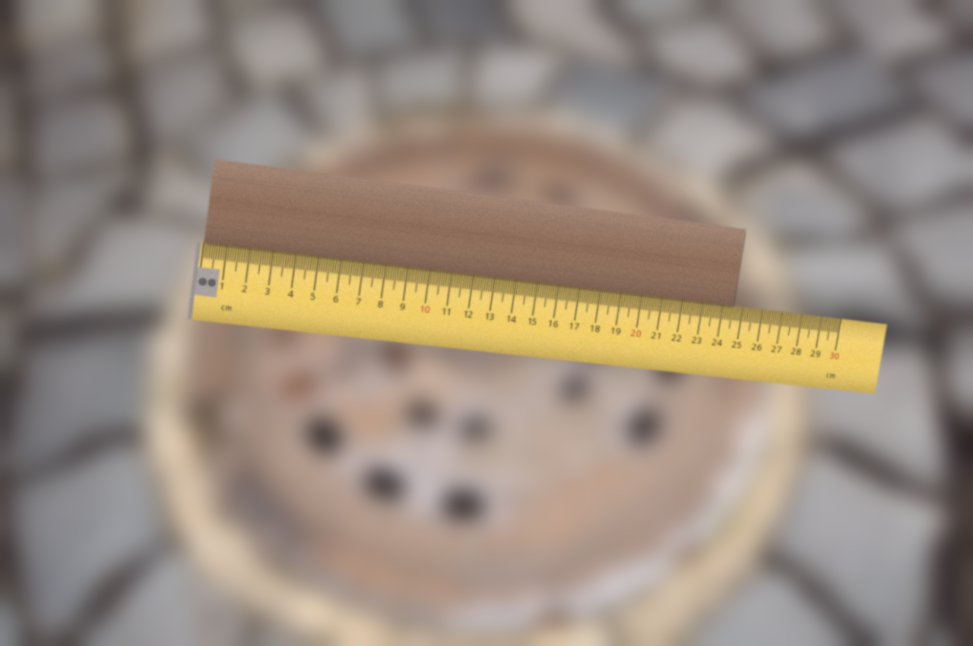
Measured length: 24.5
